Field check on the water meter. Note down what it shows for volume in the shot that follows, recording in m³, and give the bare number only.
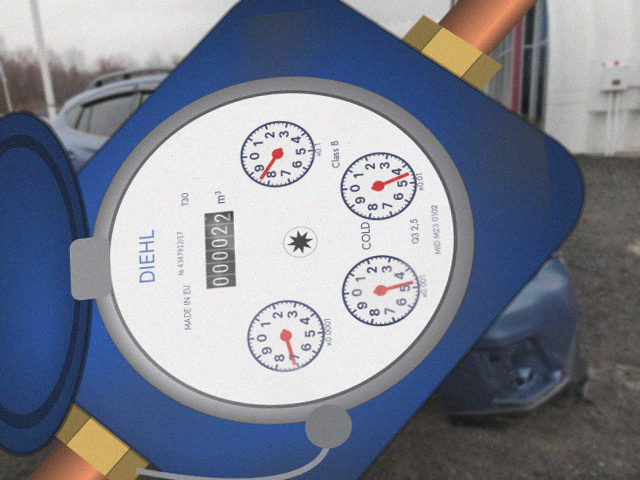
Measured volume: 21.8447
